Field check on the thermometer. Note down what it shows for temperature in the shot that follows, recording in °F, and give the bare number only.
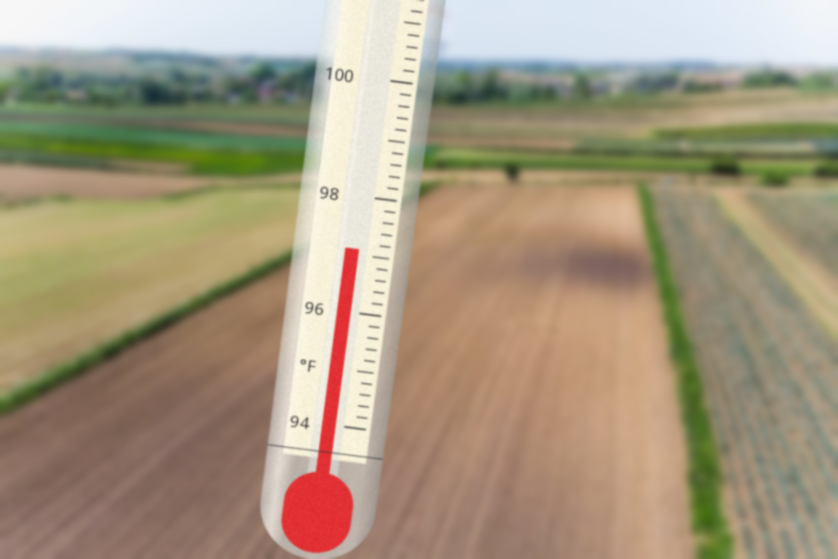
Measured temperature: 97.1
